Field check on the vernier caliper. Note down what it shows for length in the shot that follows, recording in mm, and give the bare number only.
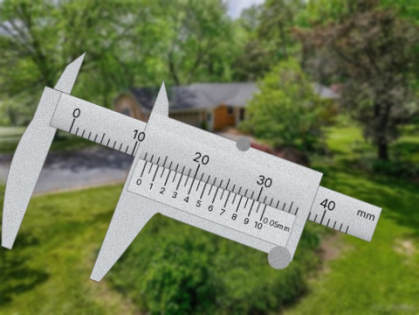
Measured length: 12.4
